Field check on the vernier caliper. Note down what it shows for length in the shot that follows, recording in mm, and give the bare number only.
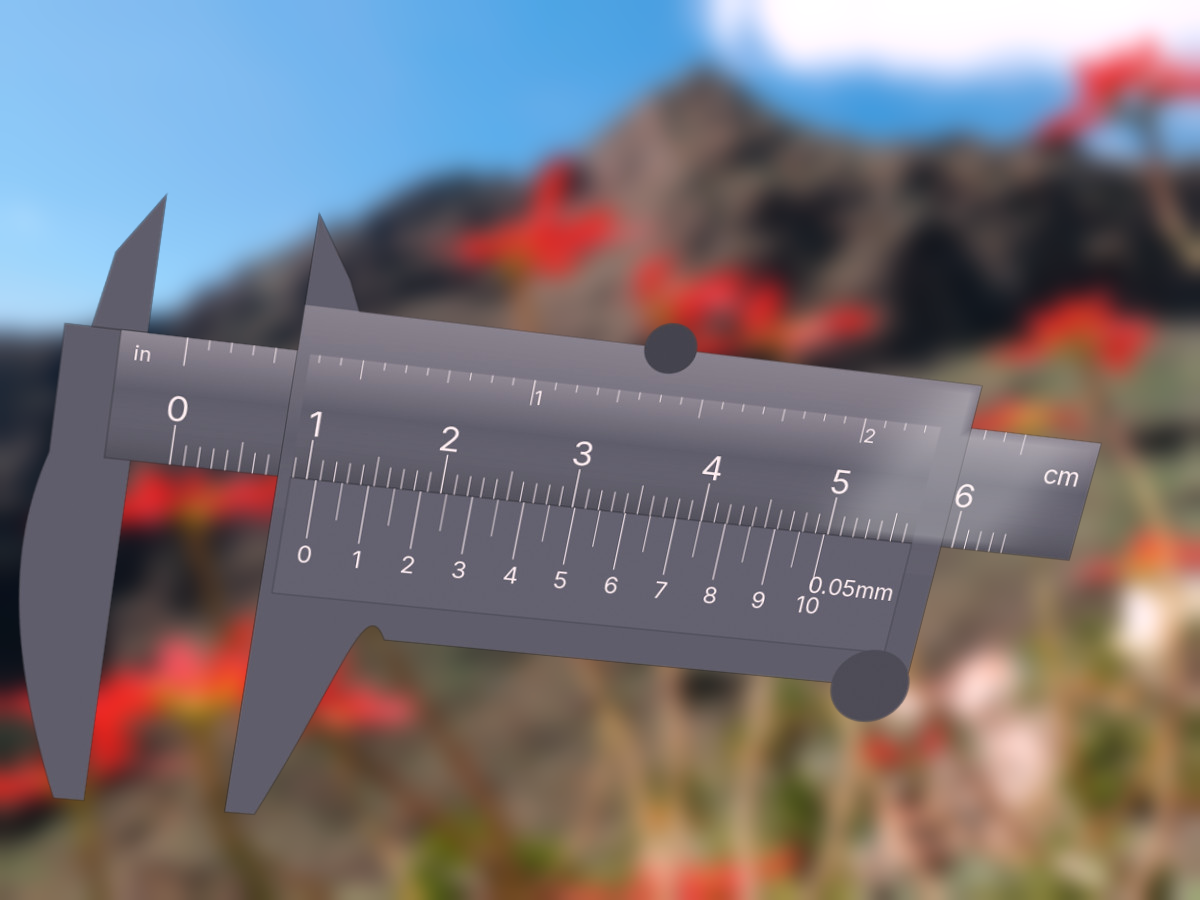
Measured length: 10.7
